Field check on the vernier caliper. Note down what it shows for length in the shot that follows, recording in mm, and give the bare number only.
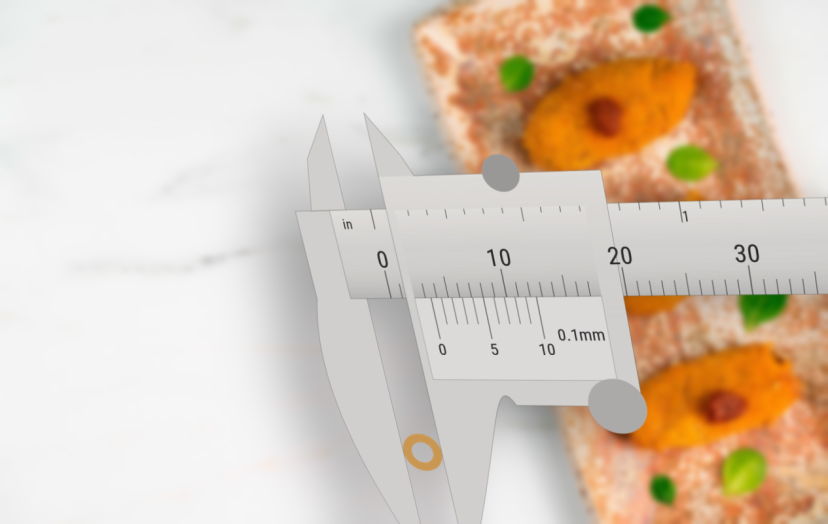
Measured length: 3.5
